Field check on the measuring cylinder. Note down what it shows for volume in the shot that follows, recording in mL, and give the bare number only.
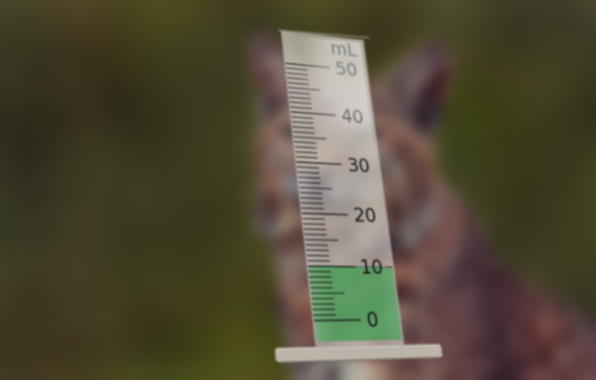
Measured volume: 10
